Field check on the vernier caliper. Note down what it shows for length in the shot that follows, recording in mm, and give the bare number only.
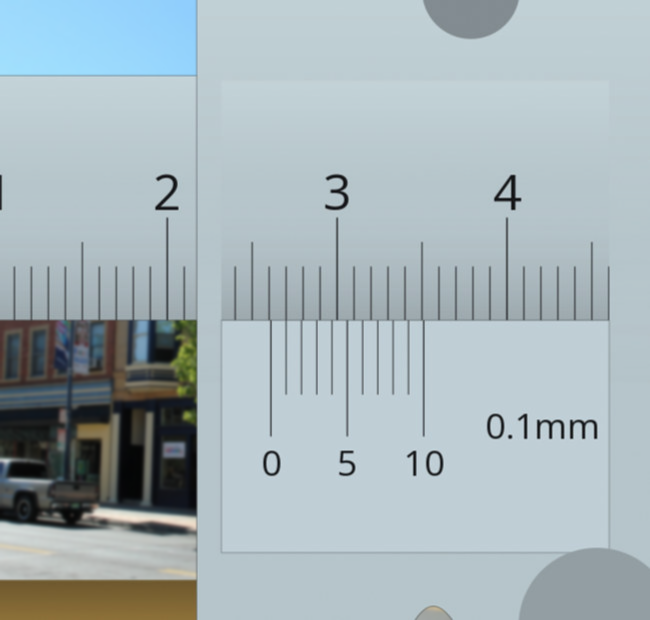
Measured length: 26.1
